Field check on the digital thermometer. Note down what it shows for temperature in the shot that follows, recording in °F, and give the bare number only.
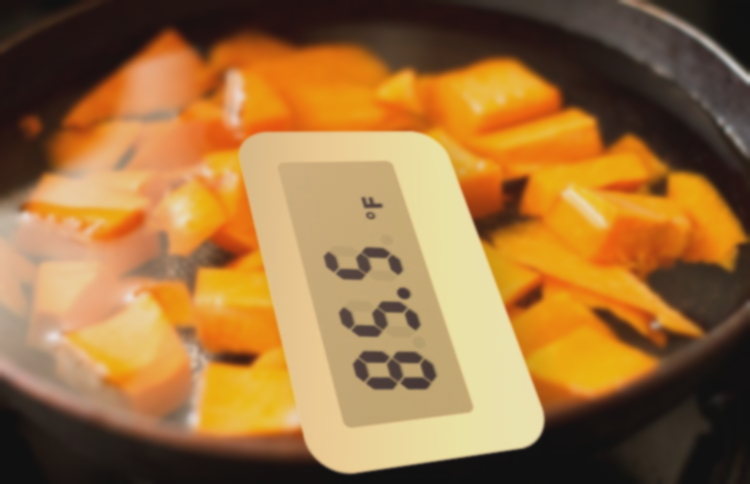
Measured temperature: 85.5
